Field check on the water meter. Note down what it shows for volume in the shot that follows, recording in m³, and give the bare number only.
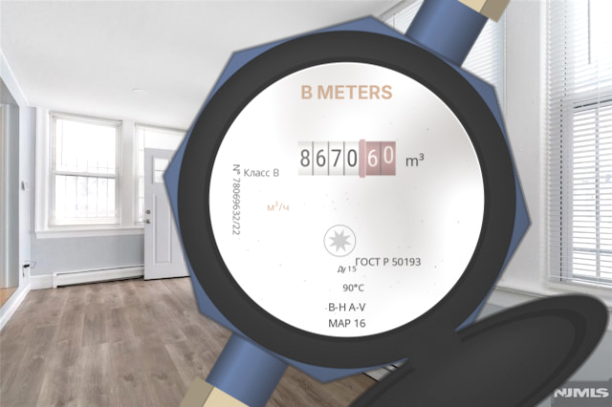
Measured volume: 8670.60
